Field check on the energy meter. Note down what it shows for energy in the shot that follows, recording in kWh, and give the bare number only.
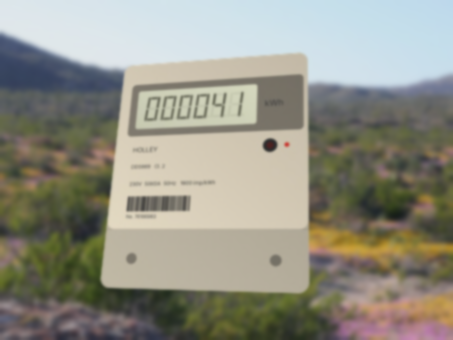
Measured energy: 41
